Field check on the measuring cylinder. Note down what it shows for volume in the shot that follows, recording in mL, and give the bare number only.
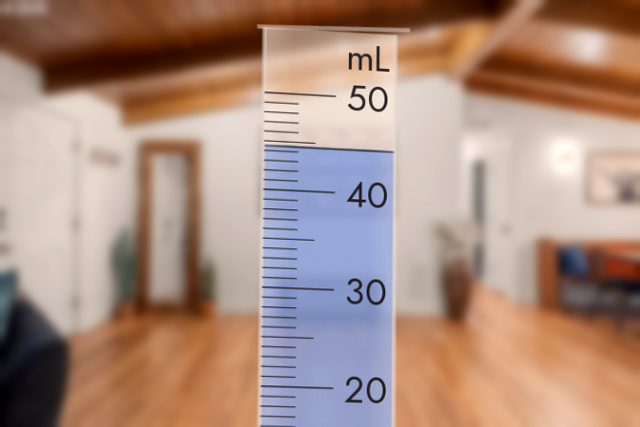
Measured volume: 44.5
